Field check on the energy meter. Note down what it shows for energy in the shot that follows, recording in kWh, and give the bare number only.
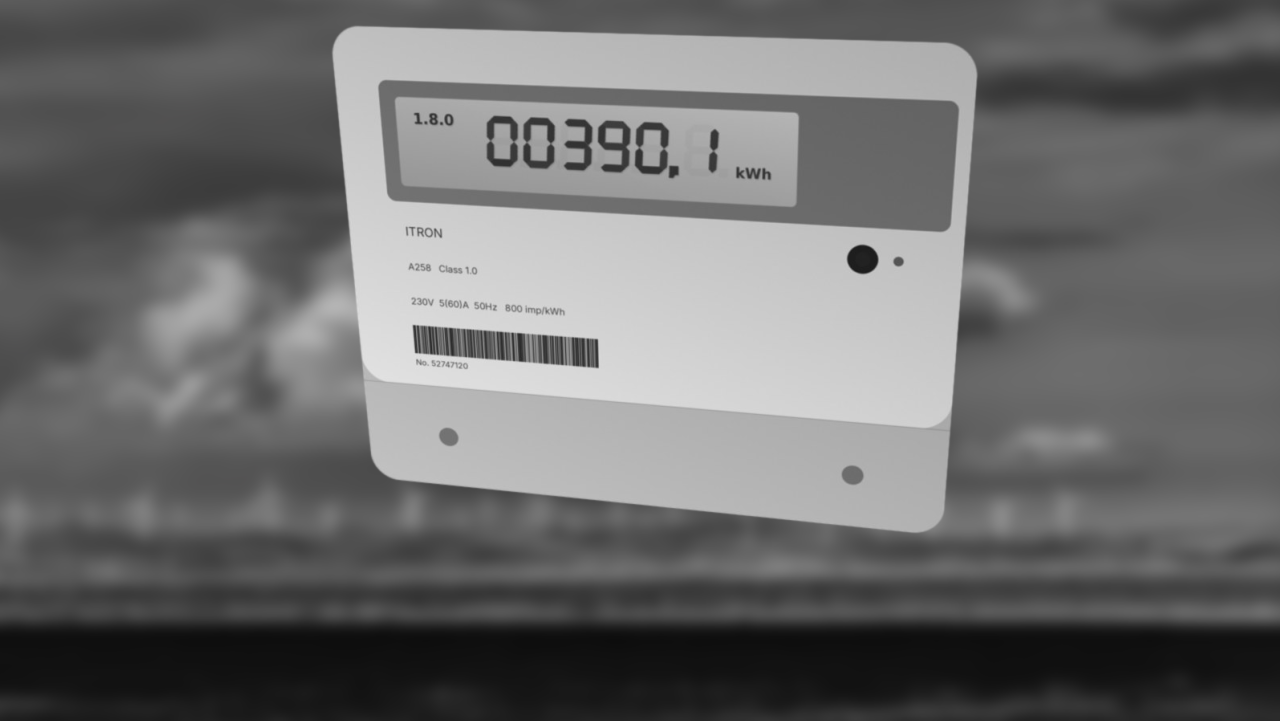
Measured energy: 390.1
